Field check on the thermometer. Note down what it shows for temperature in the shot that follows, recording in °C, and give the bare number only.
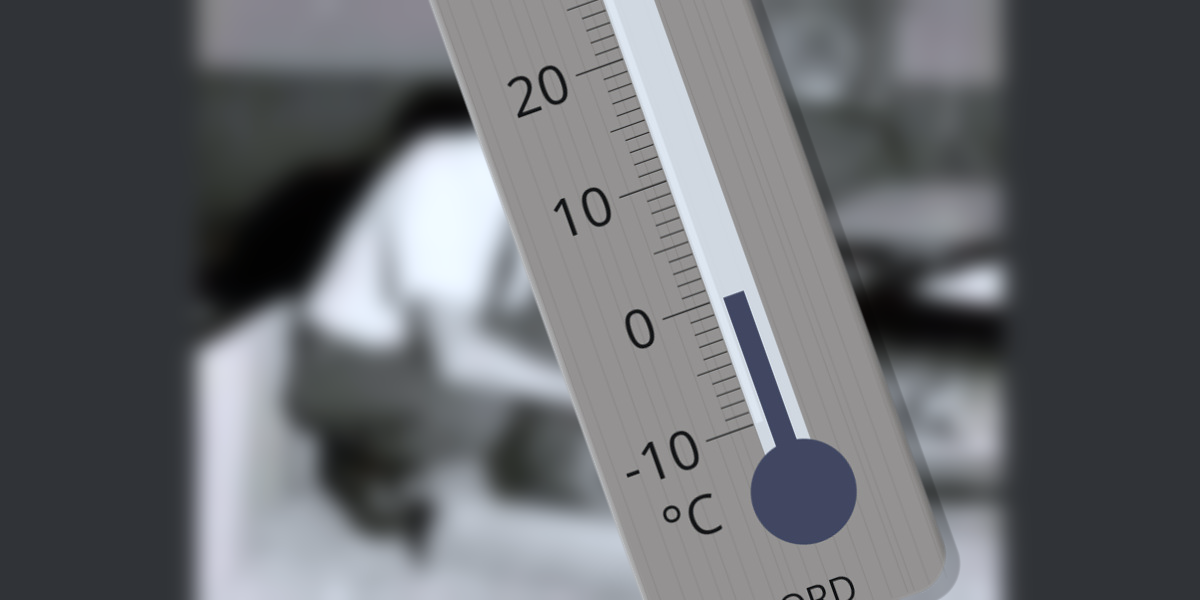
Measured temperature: 0
